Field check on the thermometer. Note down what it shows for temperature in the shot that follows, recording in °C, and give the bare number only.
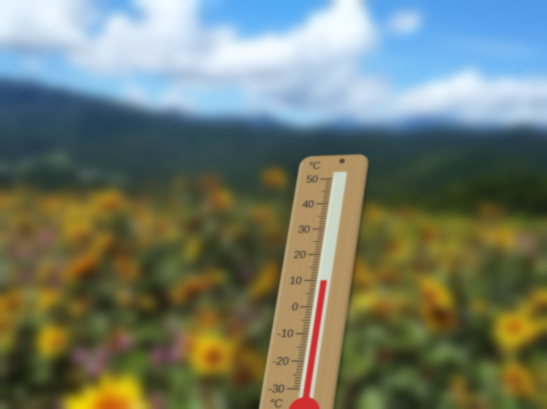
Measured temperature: 10
